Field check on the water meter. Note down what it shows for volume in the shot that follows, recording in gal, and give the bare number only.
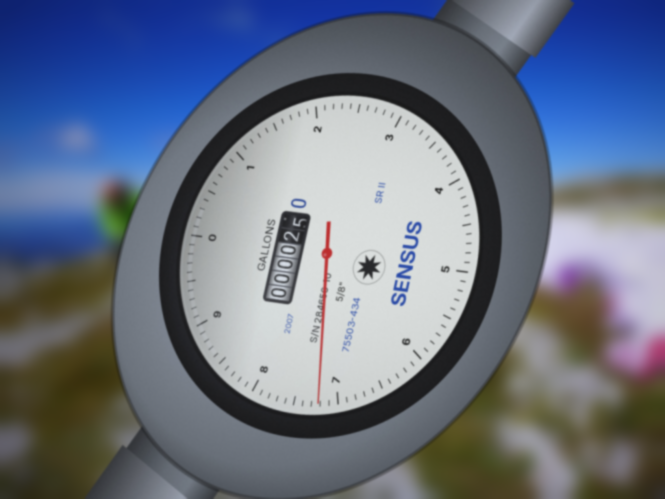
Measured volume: 247.2
